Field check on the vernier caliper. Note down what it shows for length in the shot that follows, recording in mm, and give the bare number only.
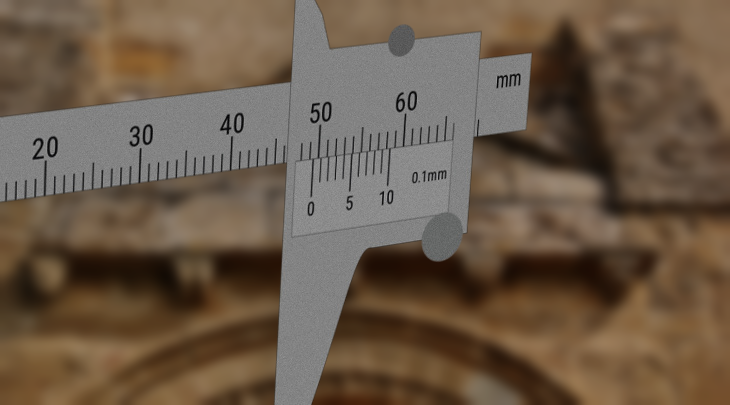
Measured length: 49.4
